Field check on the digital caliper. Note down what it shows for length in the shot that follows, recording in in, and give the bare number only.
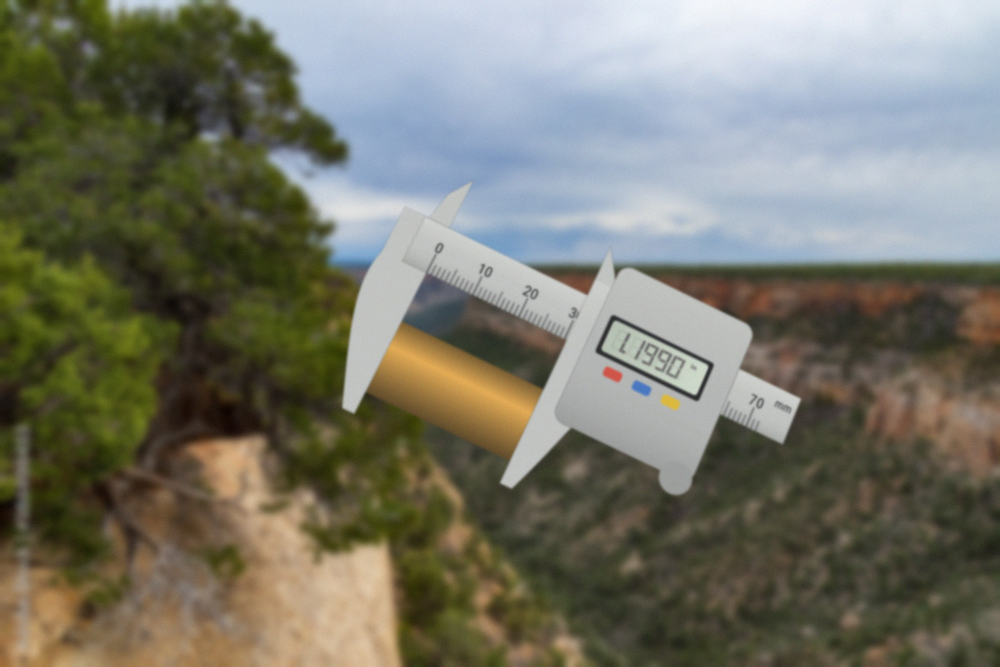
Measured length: 1.1990
